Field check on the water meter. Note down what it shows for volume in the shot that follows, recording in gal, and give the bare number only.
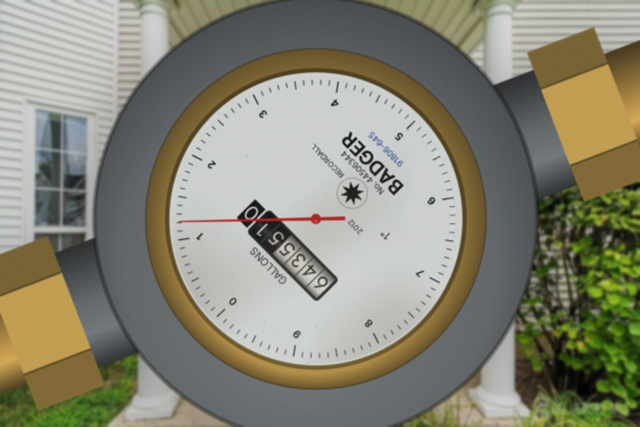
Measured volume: 6435511.2
